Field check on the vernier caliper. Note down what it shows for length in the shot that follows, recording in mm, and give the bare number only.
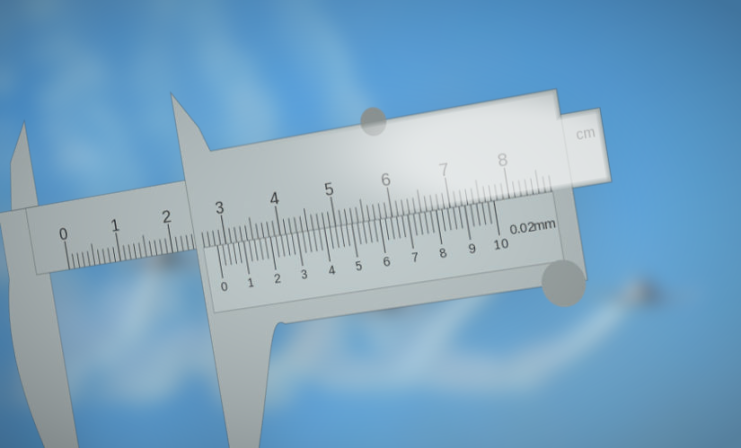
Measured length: 28.4
